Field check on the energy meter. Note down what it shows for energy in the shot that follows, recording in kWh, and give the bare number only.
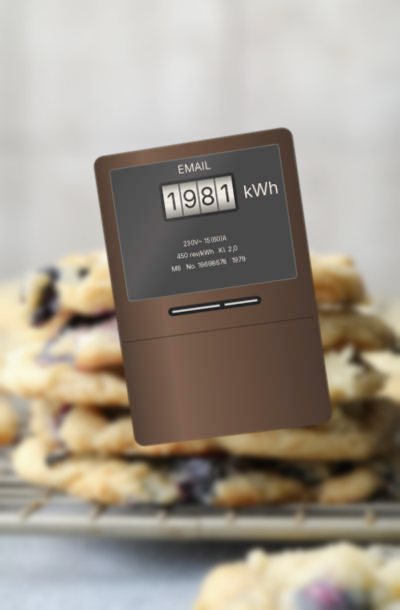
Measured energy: 1981
